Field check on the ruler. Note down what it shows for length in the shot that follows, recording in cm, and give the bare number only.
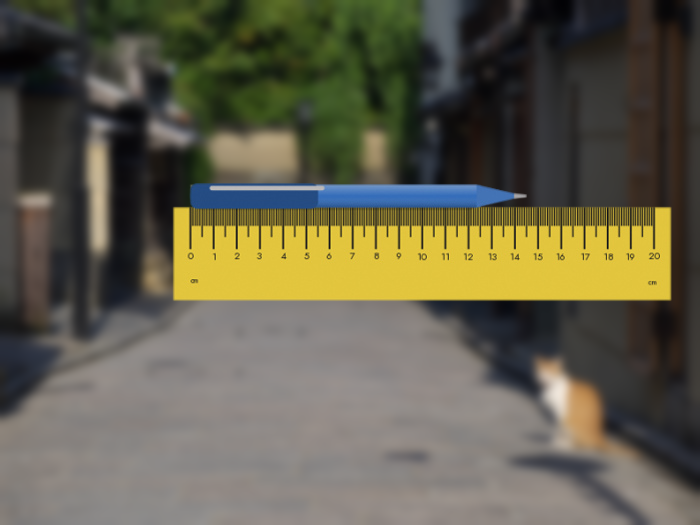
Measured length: 14.5
